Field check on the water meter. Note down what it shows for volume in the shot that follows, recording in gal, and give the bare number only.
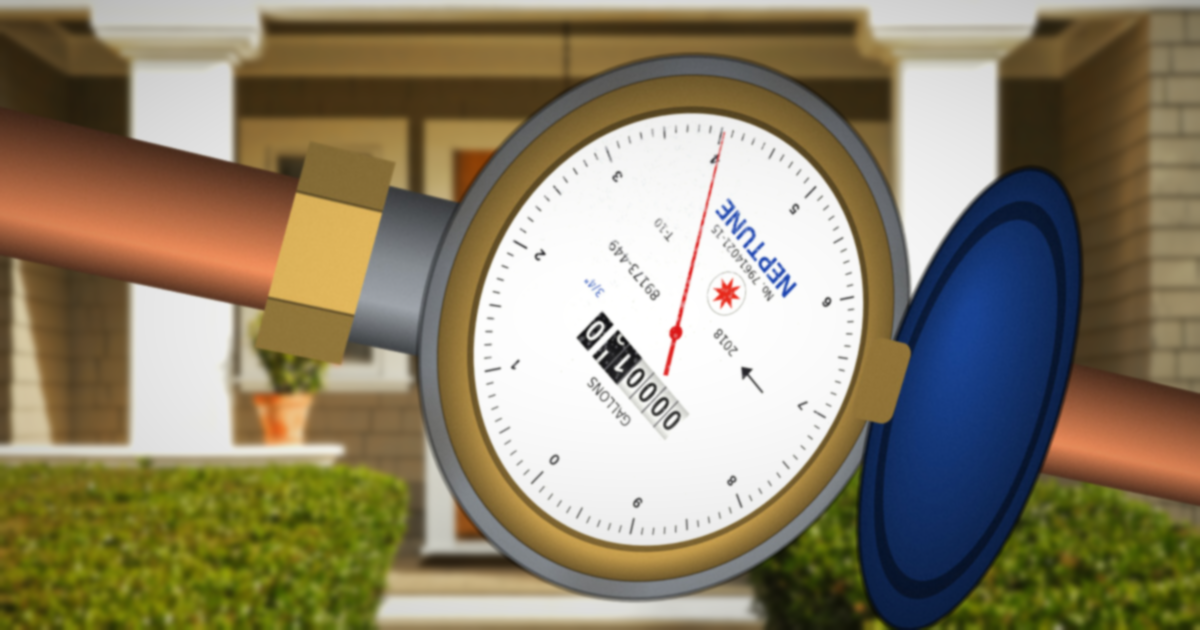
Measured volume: 114.0
